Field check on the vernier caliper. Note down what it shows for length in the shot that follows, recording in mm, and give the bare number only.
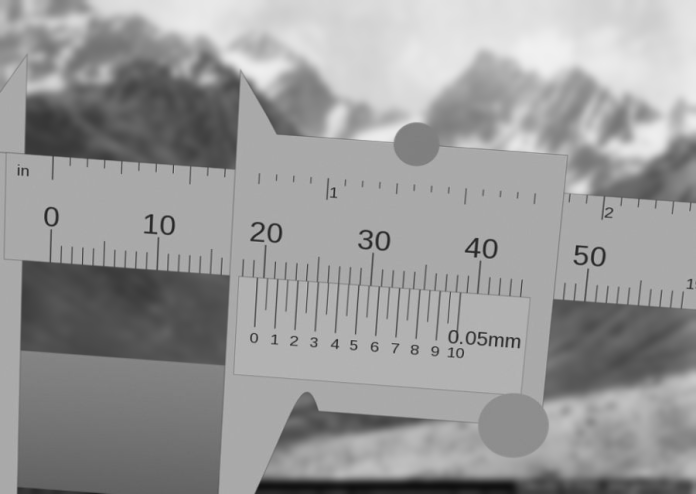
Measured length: 19.4
